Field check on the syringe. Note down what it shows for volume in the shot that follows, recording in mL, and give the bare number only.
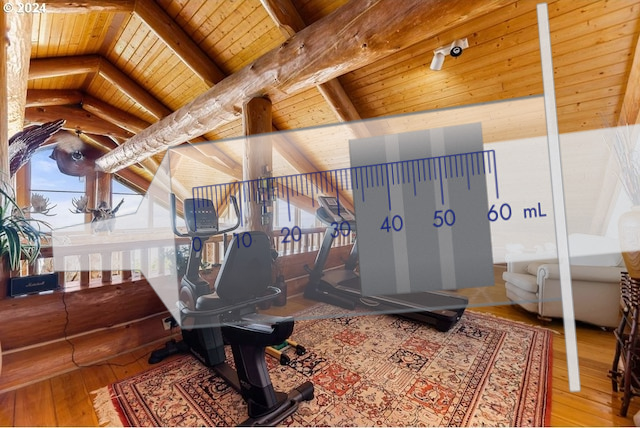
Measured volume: 33
